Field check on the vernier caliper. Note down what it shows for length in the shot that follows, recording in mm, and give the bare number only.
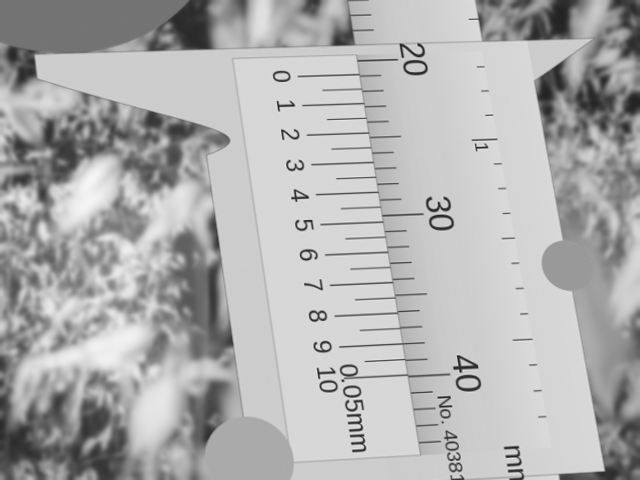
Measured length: 20.9
